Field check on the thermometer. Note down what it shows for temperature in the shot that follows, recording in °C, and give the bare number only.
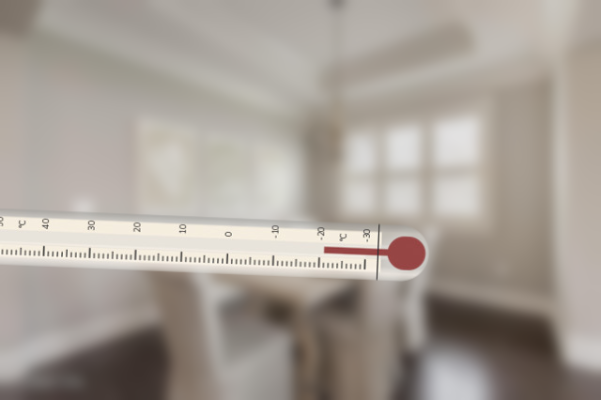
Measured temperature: -21
